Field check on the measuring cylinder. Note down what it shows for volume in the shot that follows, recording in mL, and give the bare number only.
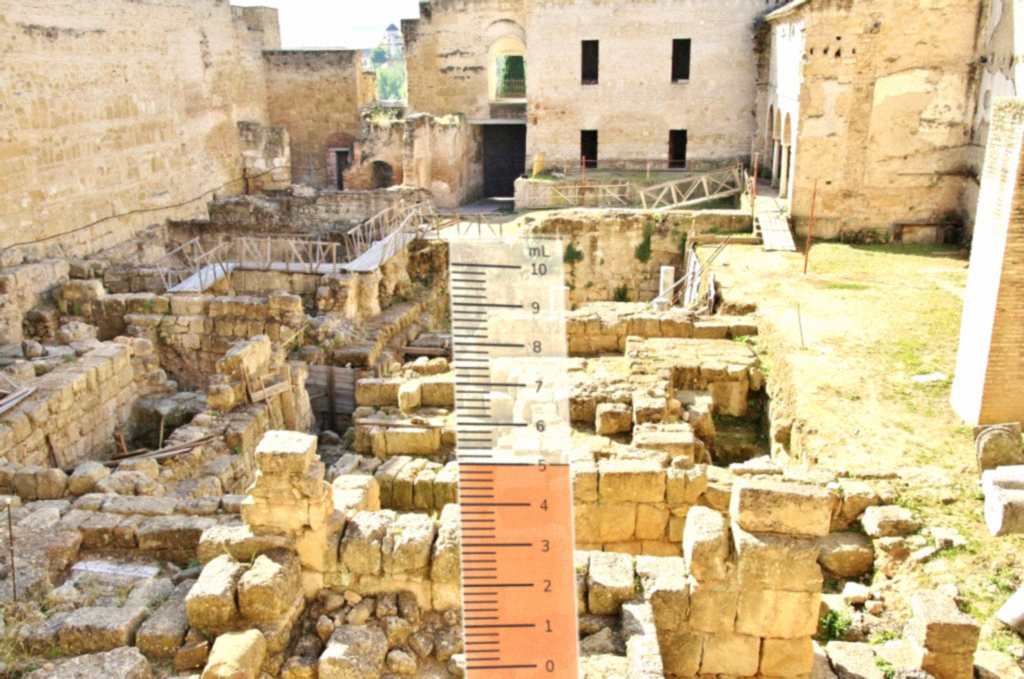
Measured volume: 5
